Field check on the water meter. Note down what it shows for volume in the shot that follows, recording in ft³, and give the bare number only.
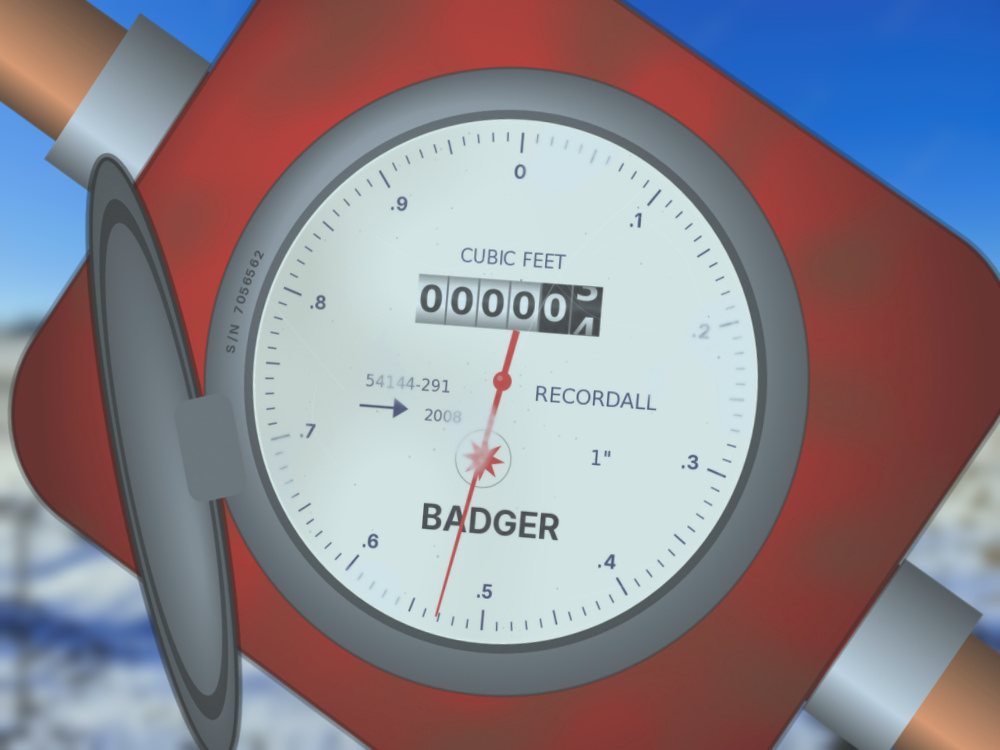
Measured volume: 3.53
